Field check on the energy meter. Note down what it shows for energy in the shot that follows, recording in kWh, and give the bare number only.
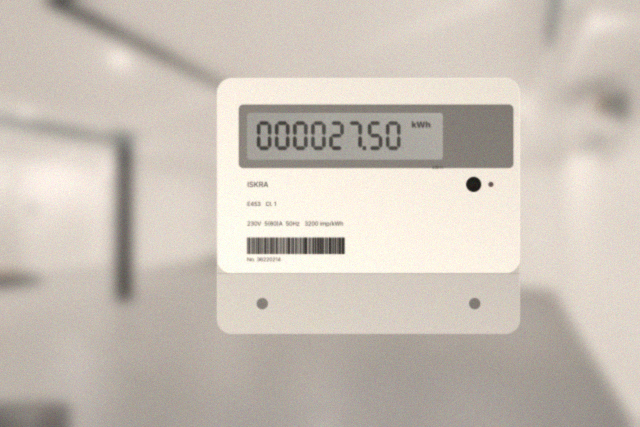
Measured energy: 27.50
